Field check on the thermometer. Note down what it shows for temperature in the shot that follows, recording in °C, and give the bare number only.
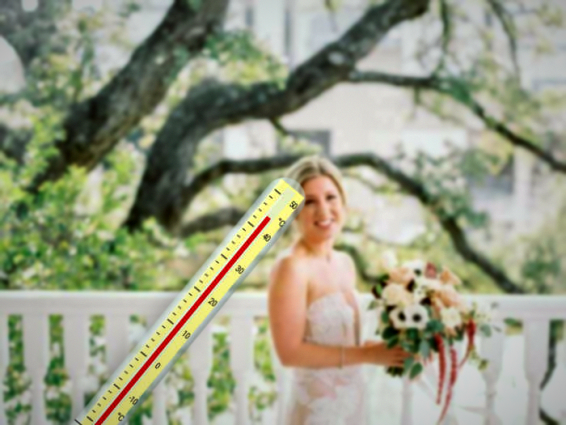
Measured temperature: 44
